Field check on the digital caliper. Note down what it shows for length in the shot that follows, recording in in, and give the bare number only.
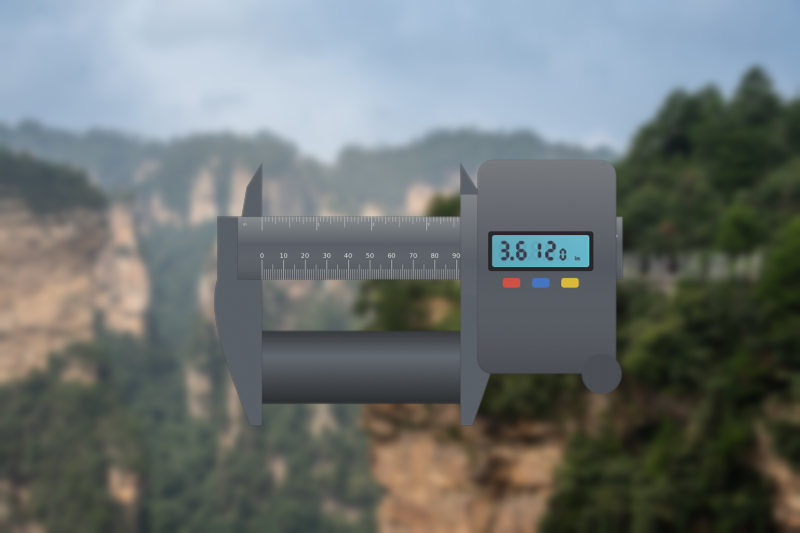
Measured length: 3.6120
